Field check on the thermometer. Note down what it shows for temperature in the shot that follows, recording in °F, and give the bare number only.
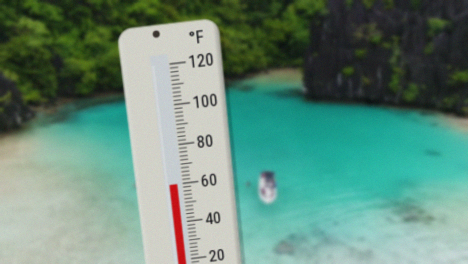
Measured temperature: 60
